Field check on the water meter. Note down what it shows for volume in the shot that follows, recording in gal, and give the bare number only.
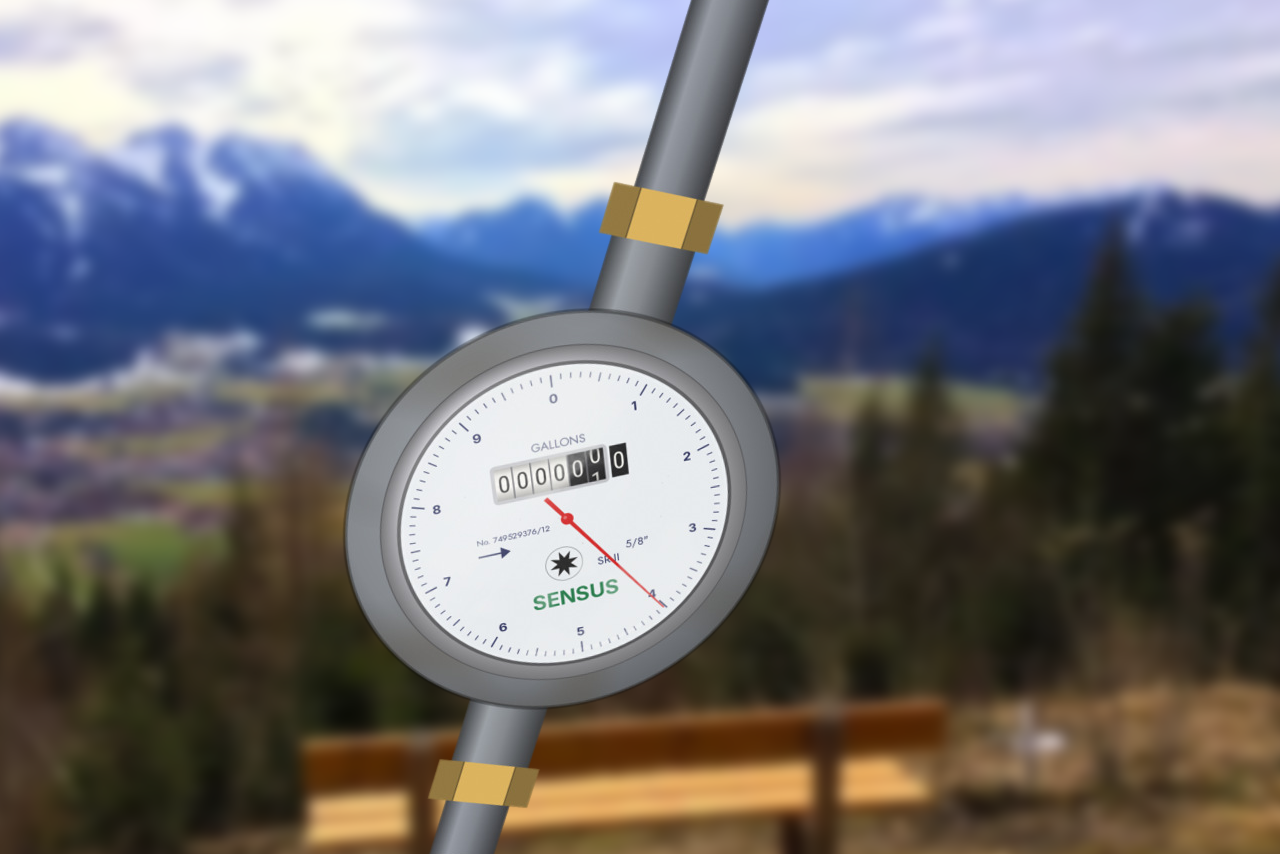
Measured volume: 4.0
